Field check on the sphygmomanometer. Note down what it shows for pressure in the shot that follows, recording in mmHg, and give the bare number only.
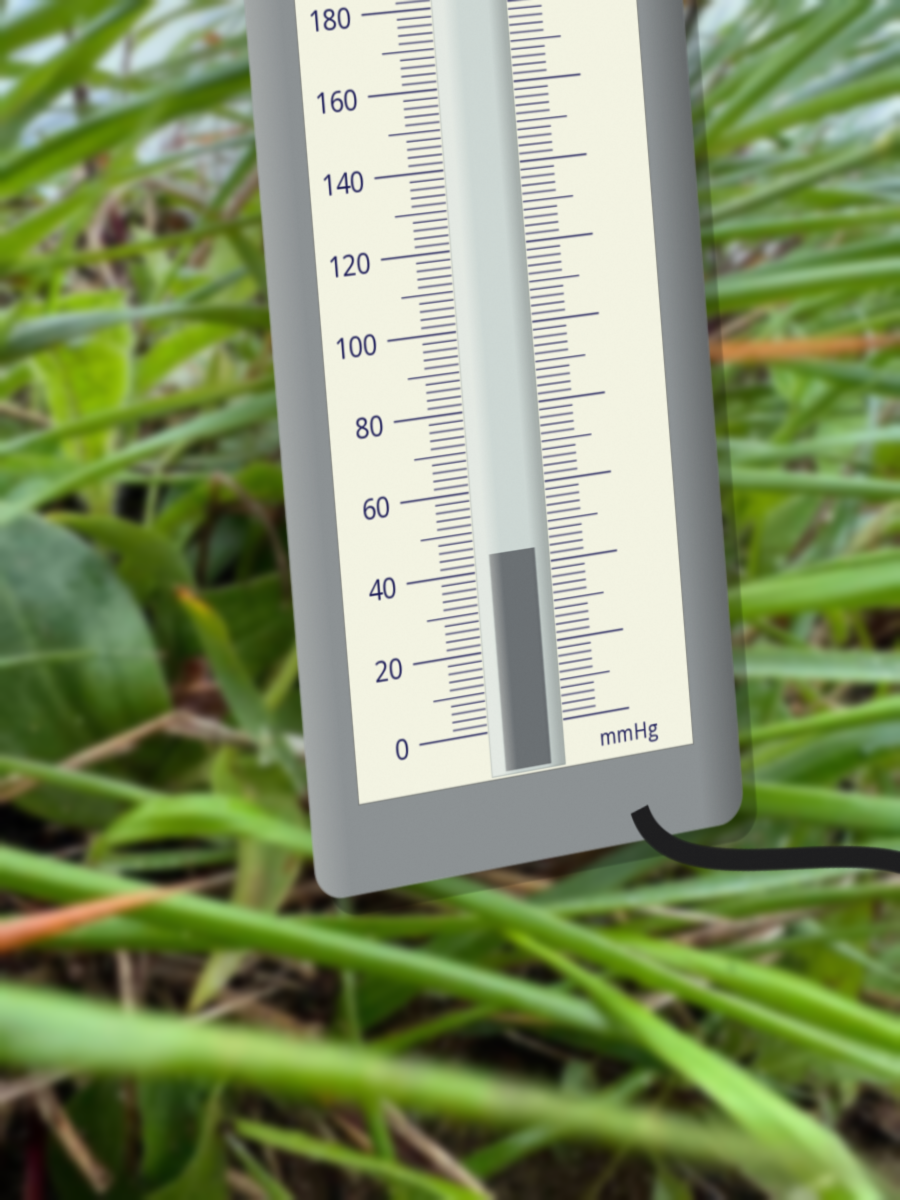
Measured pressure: 44
